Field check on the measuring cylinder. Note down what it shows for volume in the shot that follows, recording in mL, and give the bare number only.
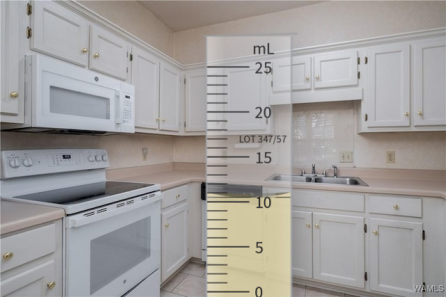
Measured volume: 10.5
